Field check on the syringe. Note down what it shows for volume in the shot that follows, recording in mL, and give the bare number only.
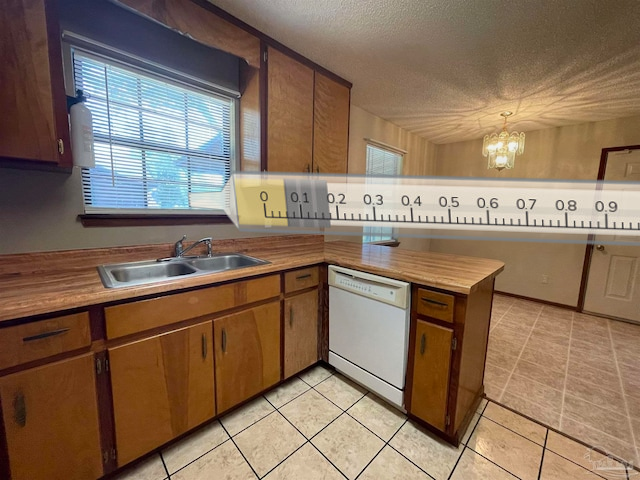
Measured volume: 0.06
